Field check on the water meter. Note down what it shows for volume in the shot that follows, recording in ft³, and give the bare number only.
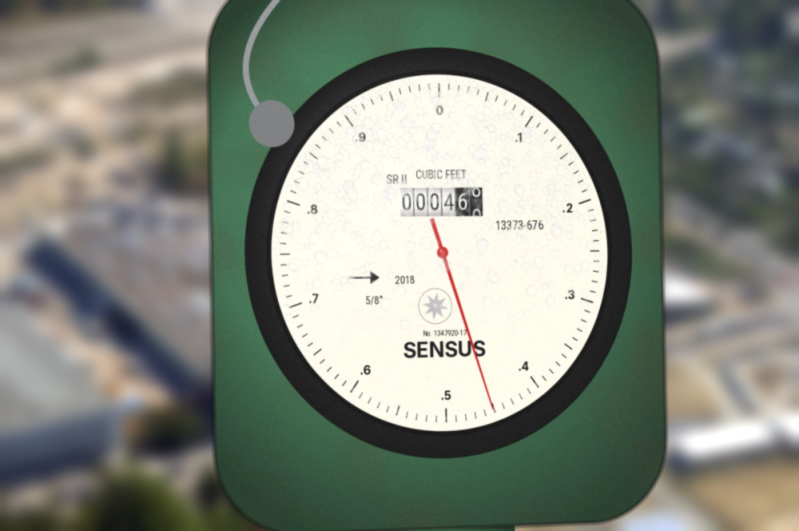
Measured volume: 468.45
